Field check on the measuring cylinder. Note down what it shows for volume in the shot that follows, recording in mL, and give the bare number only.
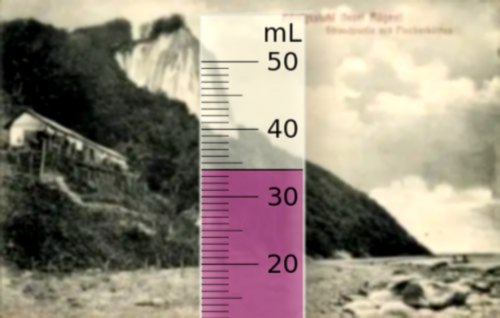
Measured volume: 34
